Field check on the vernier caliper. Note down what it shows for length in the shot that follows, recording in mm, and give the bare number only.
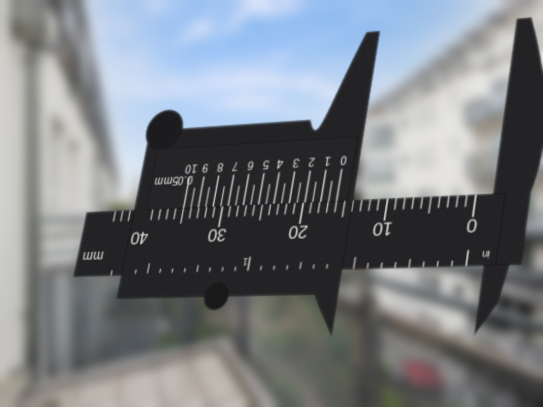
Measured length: 16.0
